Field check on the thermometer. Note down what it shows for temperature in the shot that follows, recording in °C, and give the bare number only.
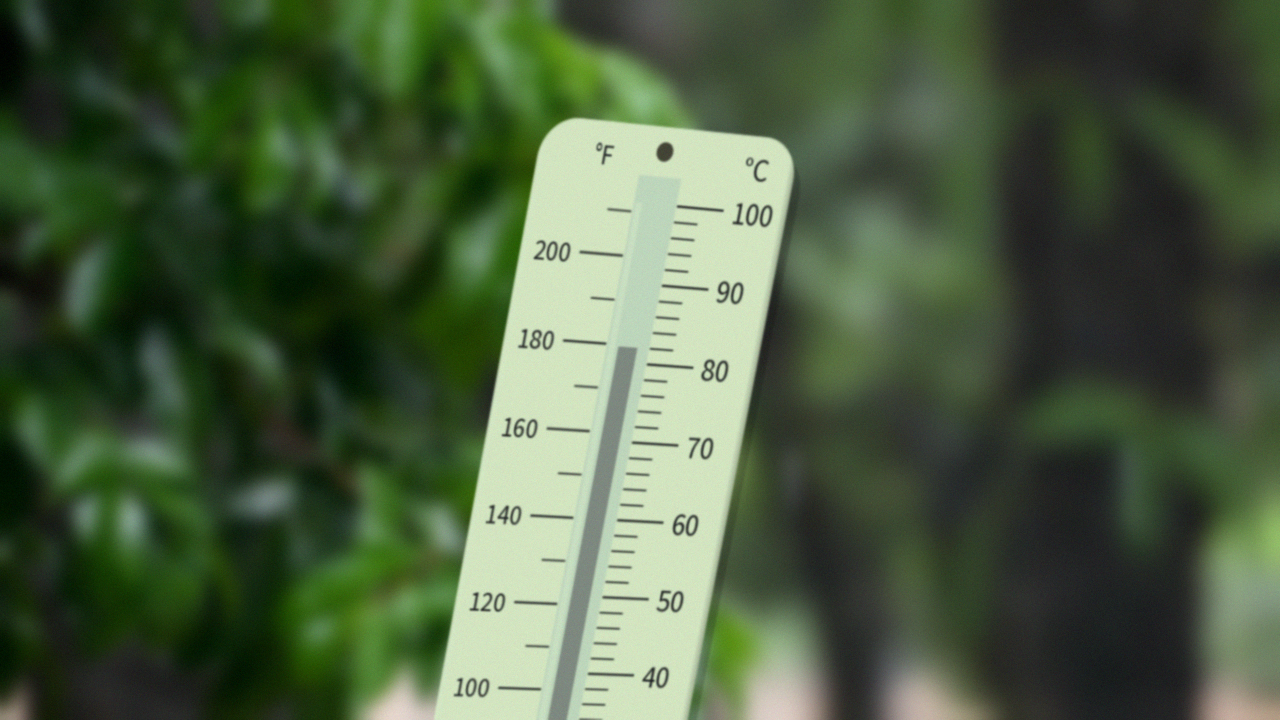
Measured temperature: 82
